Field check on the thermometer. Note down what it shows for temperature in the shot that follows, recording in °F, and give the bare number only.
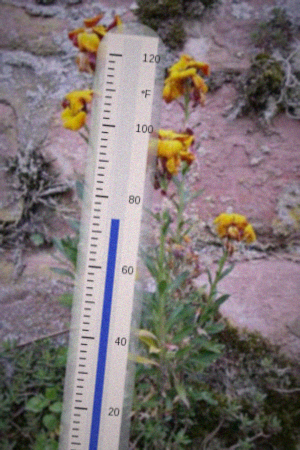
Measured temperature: 74
